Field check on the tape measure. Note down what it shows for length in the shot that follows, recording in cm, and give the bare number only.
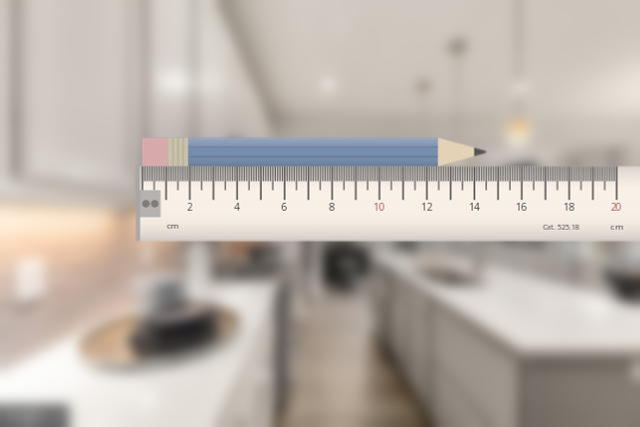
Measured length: 14.5
